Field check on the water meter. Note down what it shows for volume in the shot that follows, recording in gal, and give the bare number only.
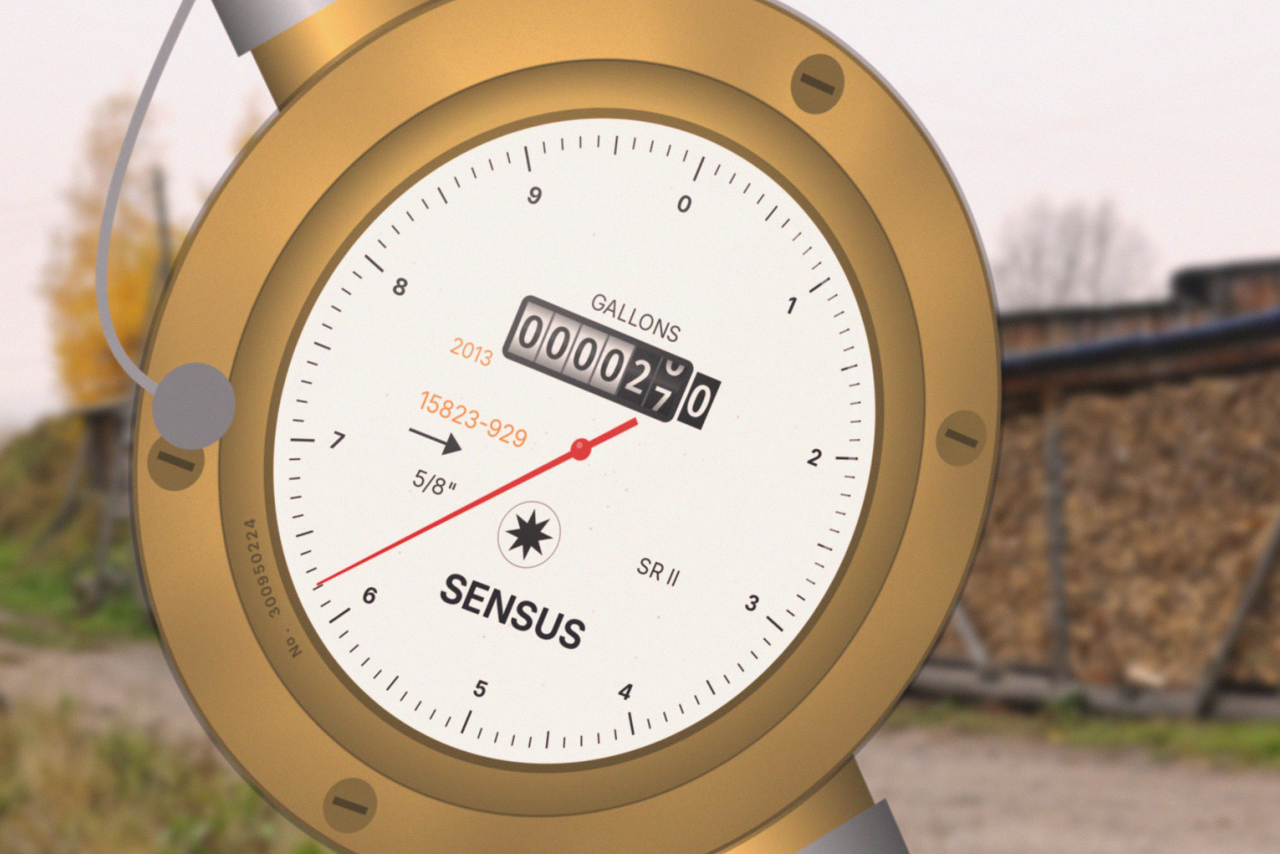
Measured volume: 266.2
